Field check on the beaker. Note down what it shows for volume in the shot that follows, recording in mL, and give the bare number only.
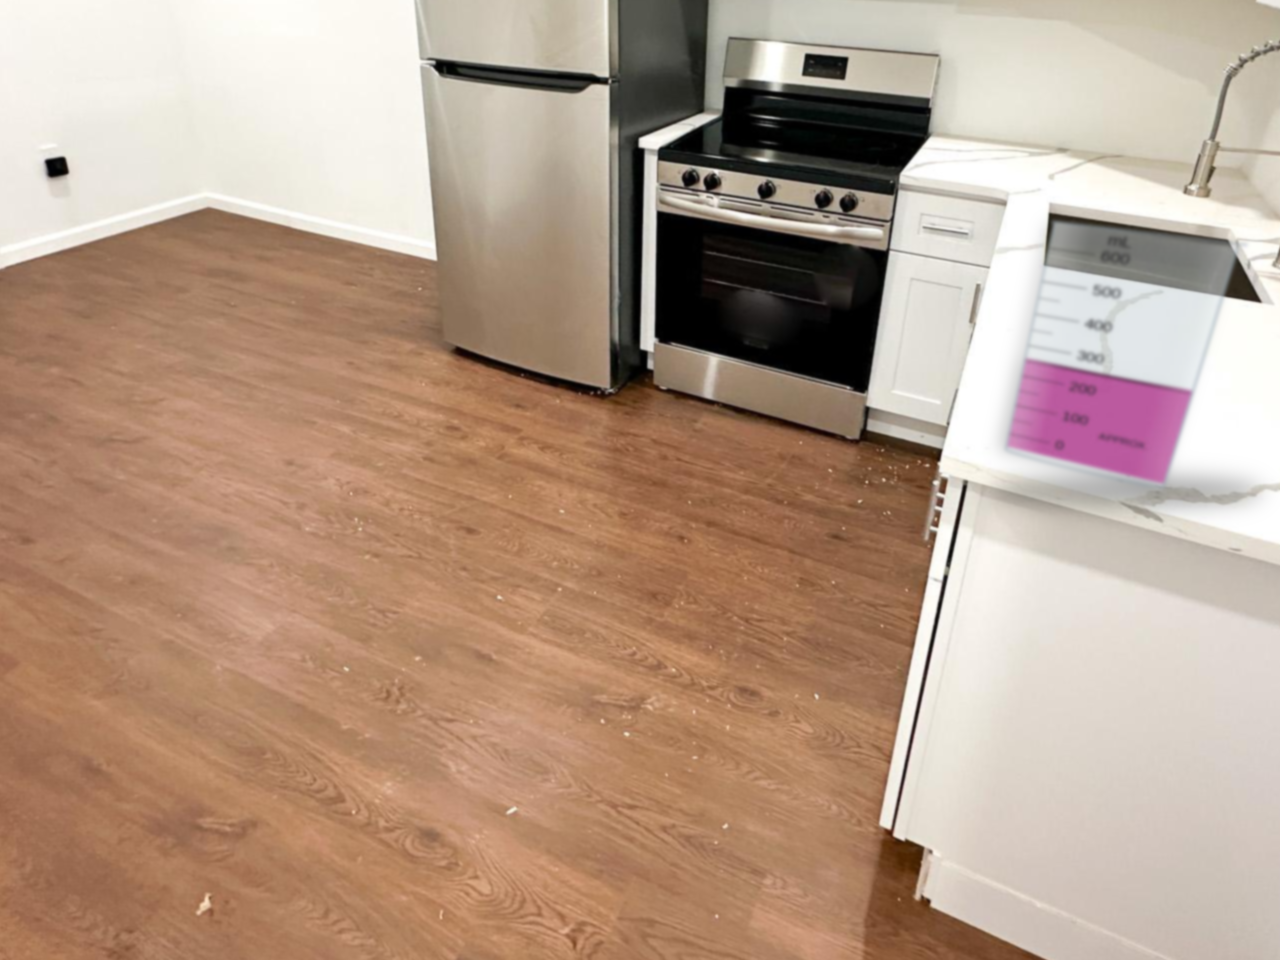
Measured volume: 250
